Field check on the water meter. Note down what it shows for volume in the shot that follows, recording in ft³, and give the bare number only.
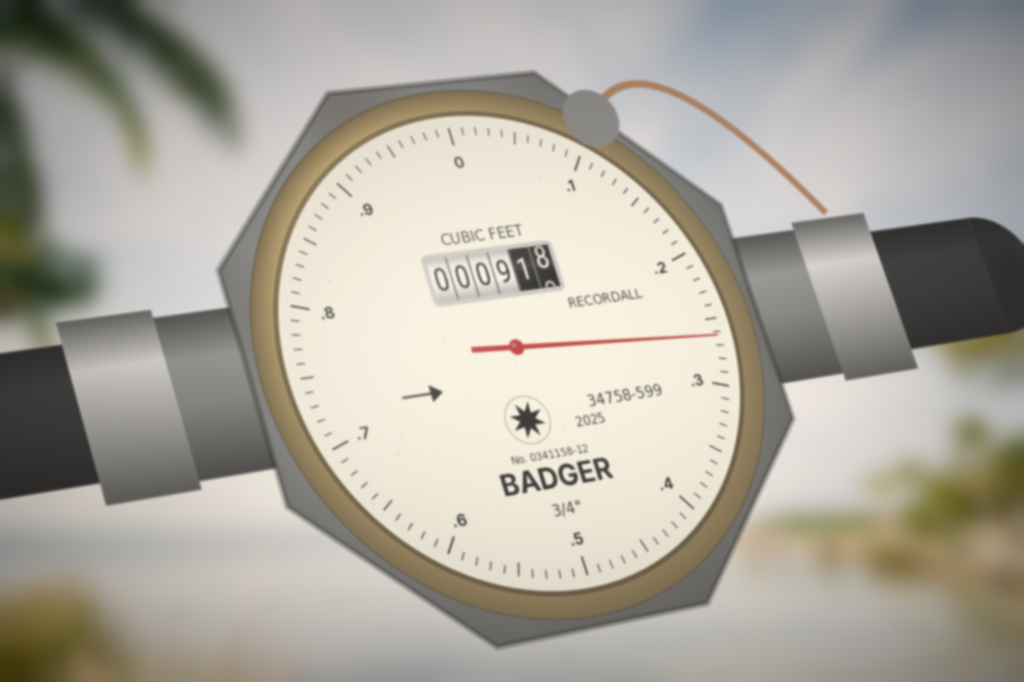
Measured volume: 918.26
